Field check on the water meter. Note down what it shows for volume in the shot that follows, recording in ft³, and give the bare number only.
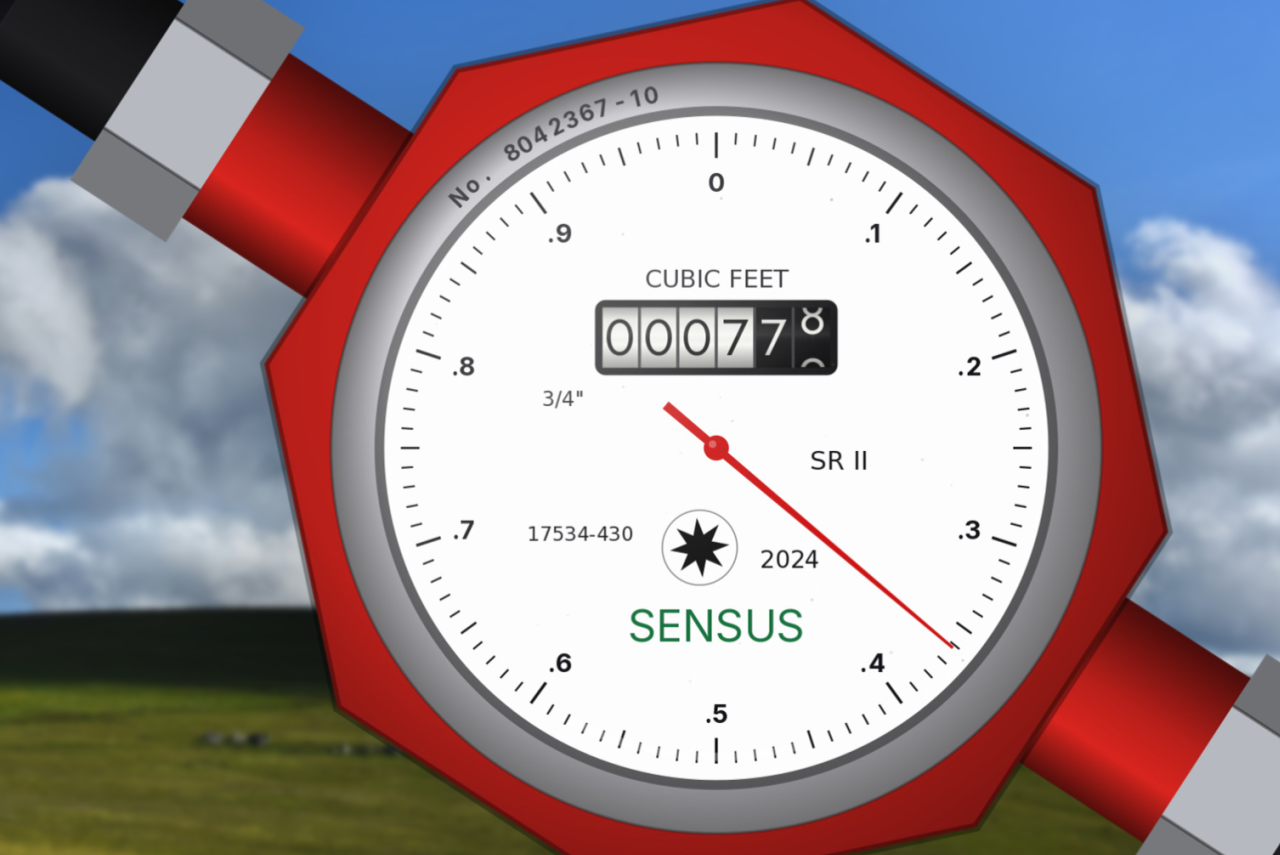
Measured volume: 778.36
